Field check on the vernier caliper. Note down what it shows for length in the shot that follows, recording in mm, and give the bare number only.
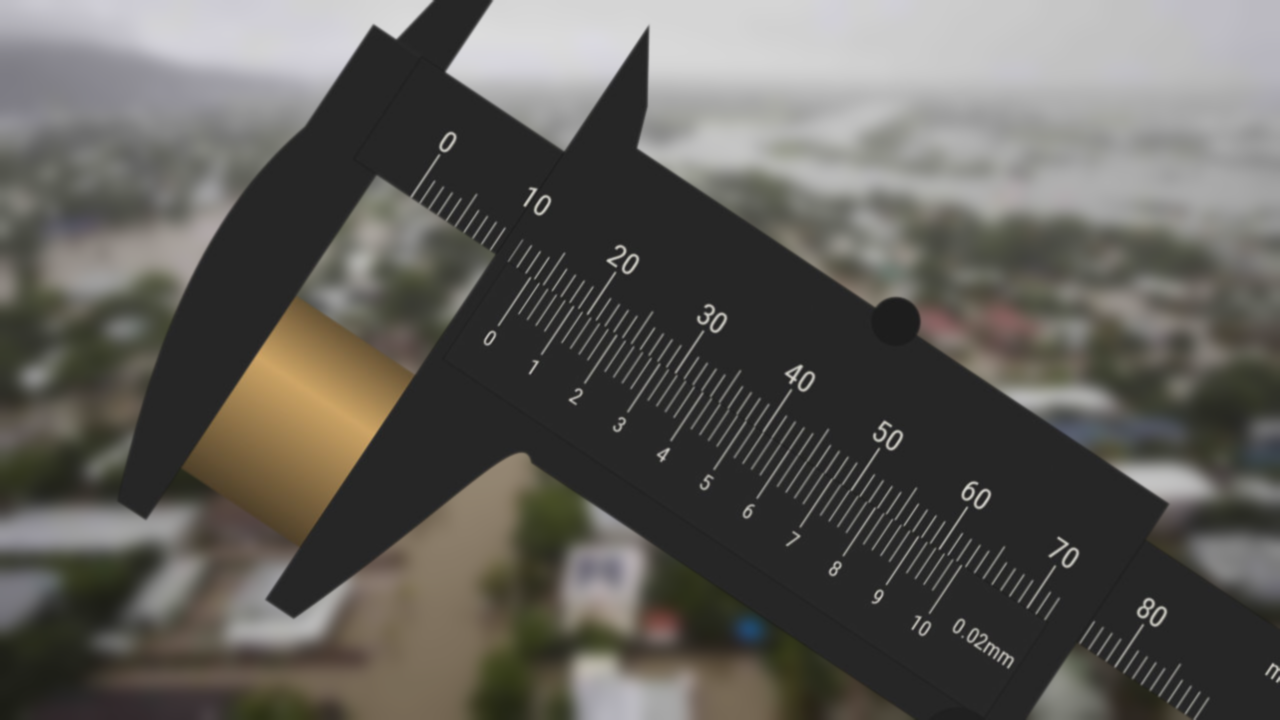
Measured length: 13.6
